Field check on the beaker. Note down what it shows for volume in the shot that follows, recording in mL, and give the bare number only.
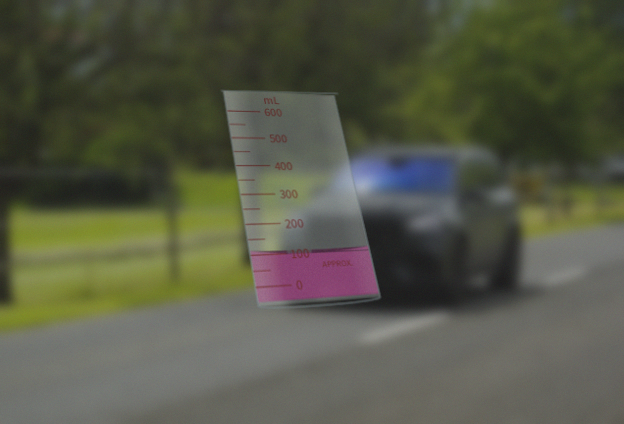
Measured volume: 100
